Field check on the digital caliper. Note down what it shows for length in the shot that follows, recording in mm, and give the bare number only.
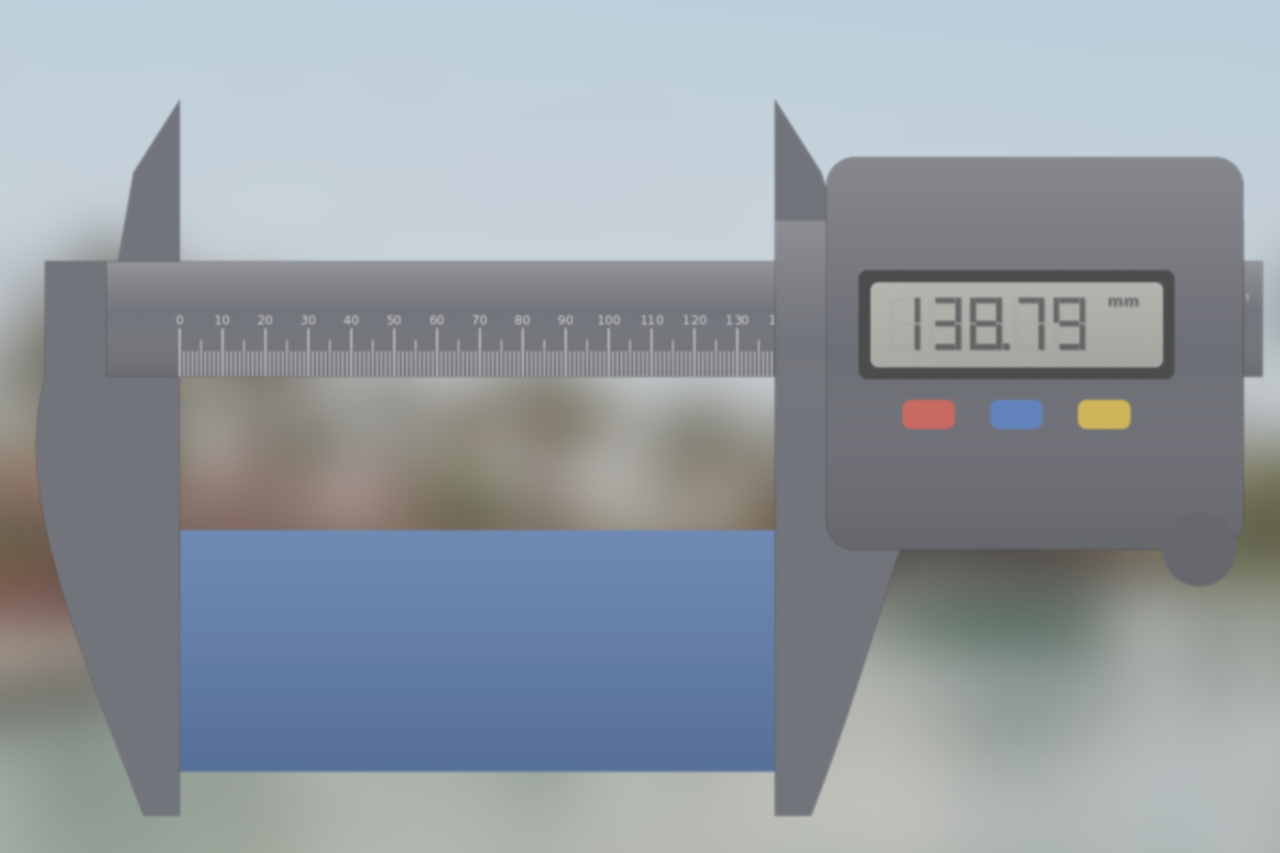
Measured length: 138.79
